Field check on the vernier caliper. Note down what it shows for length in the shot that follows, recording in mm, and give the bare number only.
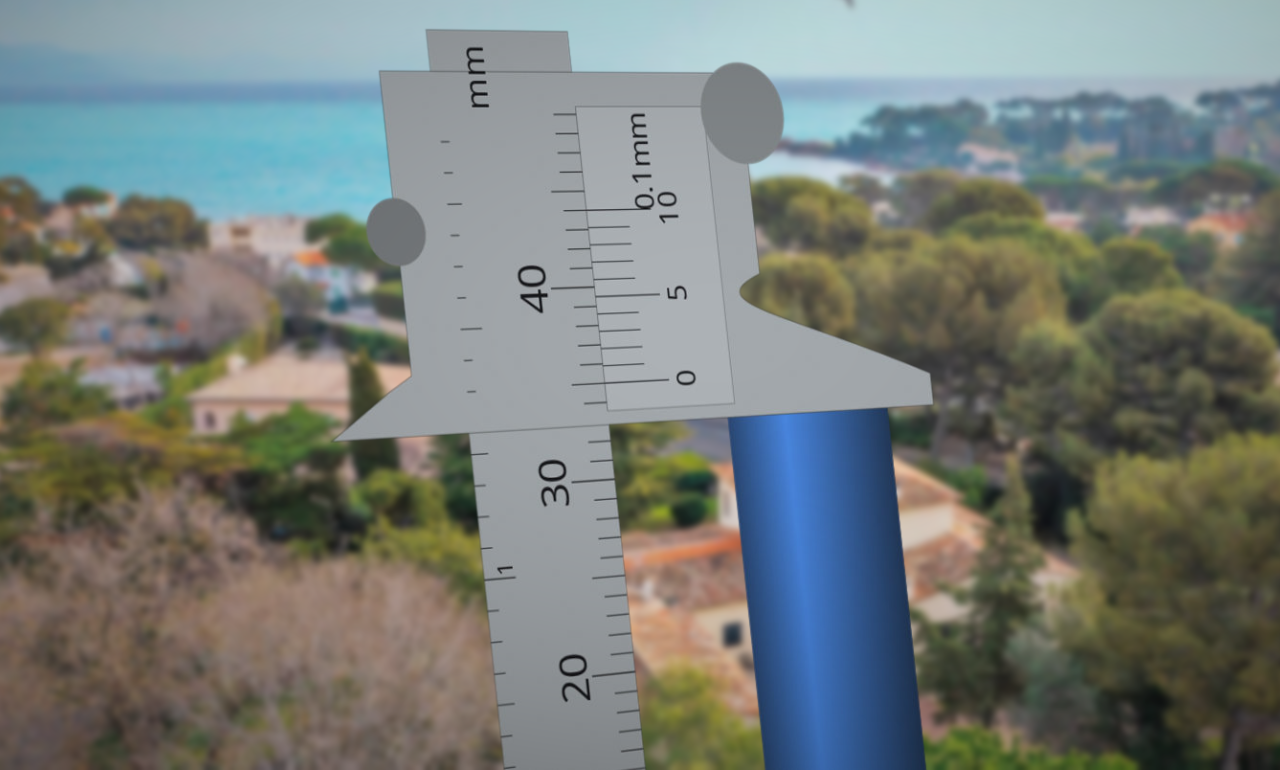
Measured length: 35.0
